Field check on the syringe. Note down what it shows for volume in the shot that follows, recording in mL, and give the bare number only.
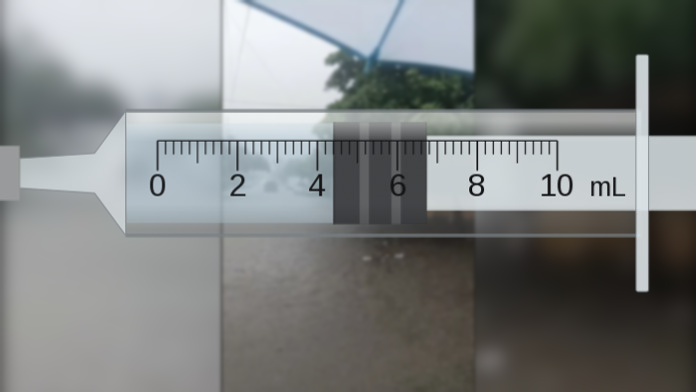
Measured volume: 4.4
